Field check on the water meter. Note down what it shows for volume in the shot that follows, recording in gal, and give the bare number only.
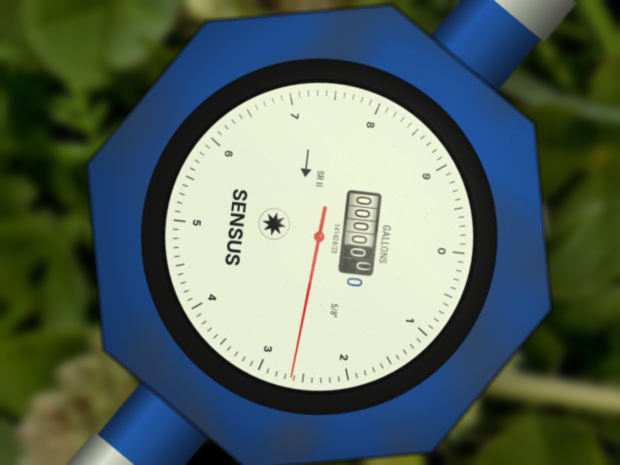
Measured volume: 2.6
